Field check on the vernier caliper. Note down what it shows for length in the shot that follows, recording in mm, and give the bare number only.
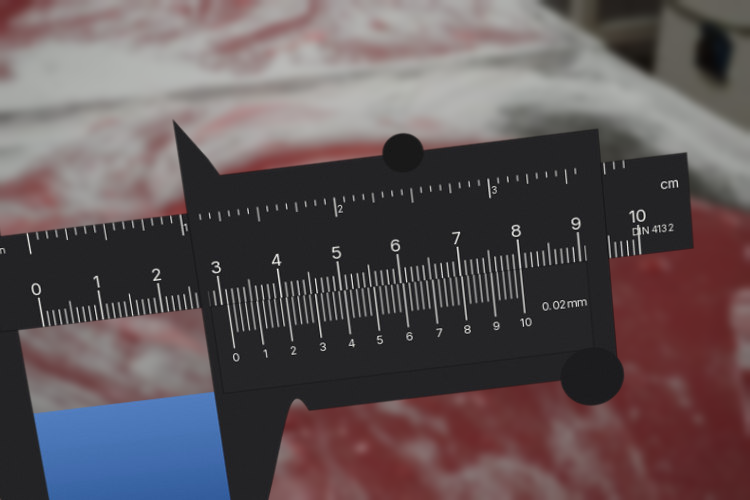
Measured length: 31.0
